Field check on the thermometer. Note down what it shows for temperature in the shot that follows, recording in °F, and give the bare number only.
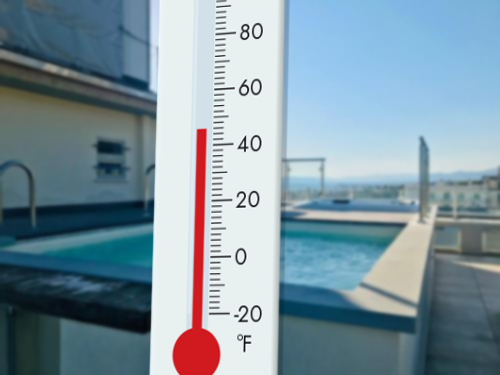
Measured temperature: 46
